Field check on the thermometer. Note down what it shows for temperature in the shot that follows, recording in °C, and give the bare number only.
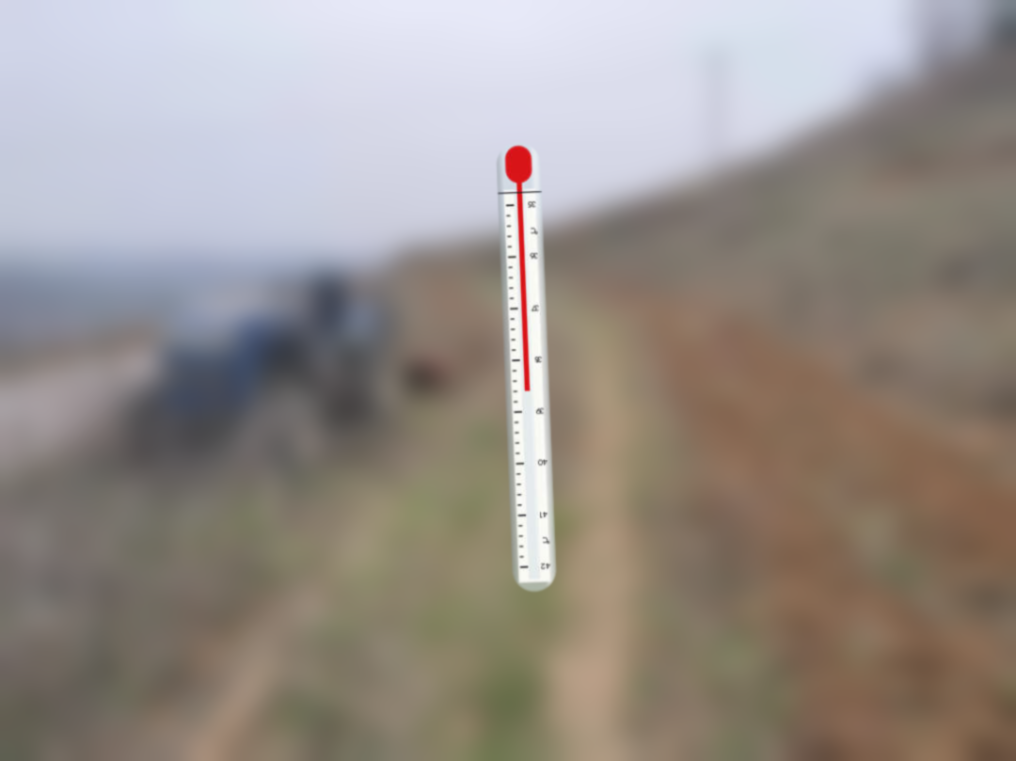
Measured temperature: 38.6
